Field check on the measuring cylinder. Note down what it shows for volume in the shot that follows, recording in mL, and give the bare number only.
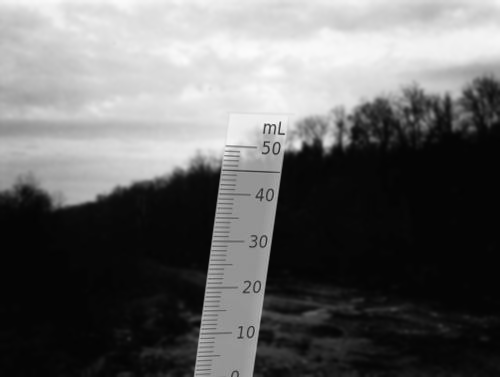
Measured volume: 45
